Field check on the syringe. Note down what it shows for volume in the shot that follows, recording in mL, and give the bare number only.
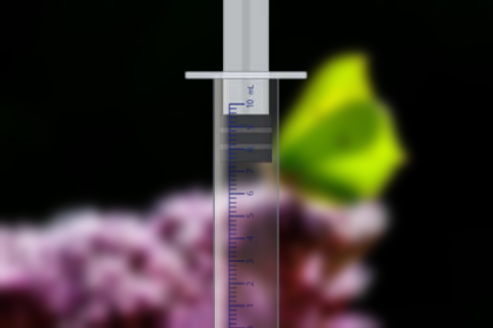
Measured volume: 7.4
